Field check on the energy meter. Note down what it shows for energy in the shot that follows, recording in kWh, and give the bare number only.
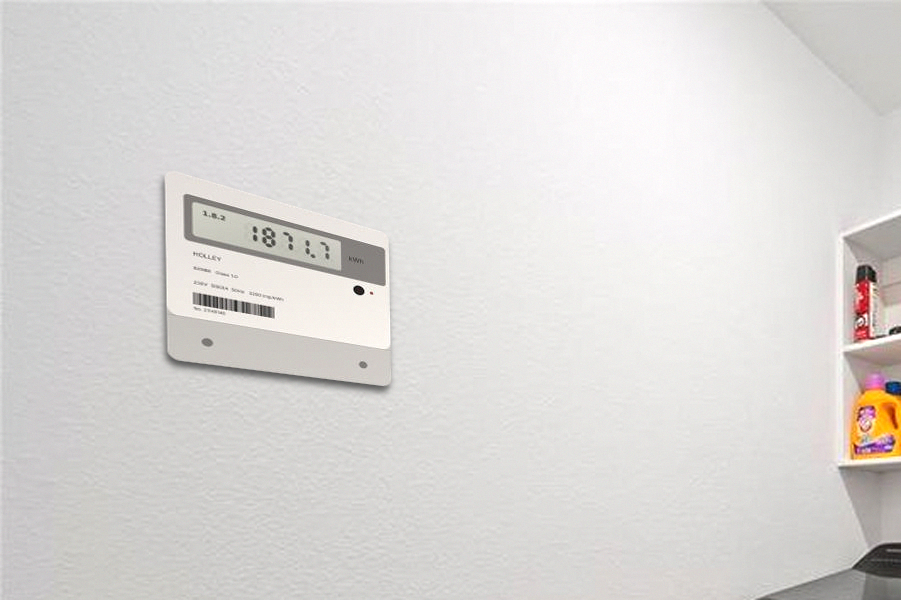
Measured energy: 1871.7
